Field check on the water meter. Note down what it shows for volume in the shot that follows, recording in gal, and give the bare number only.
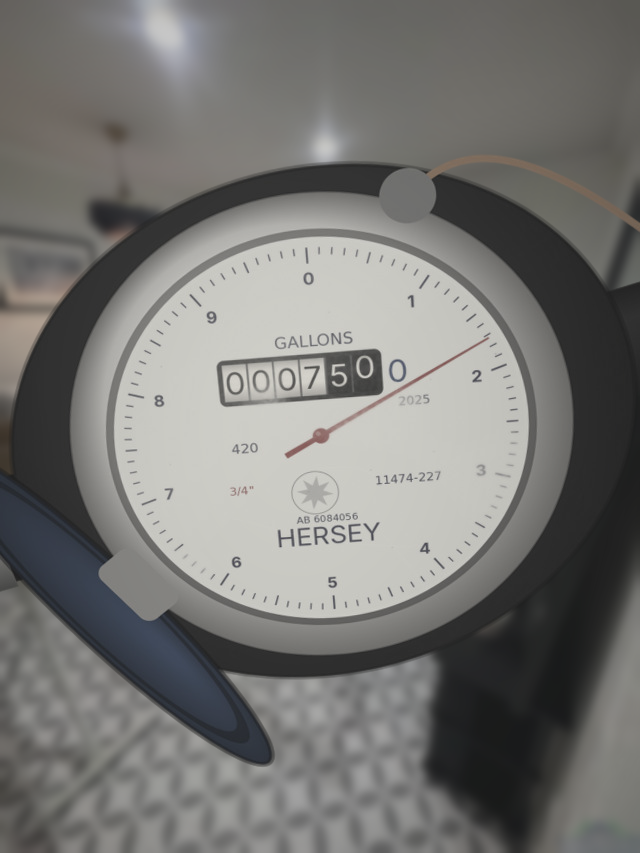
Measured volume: 7501.7
